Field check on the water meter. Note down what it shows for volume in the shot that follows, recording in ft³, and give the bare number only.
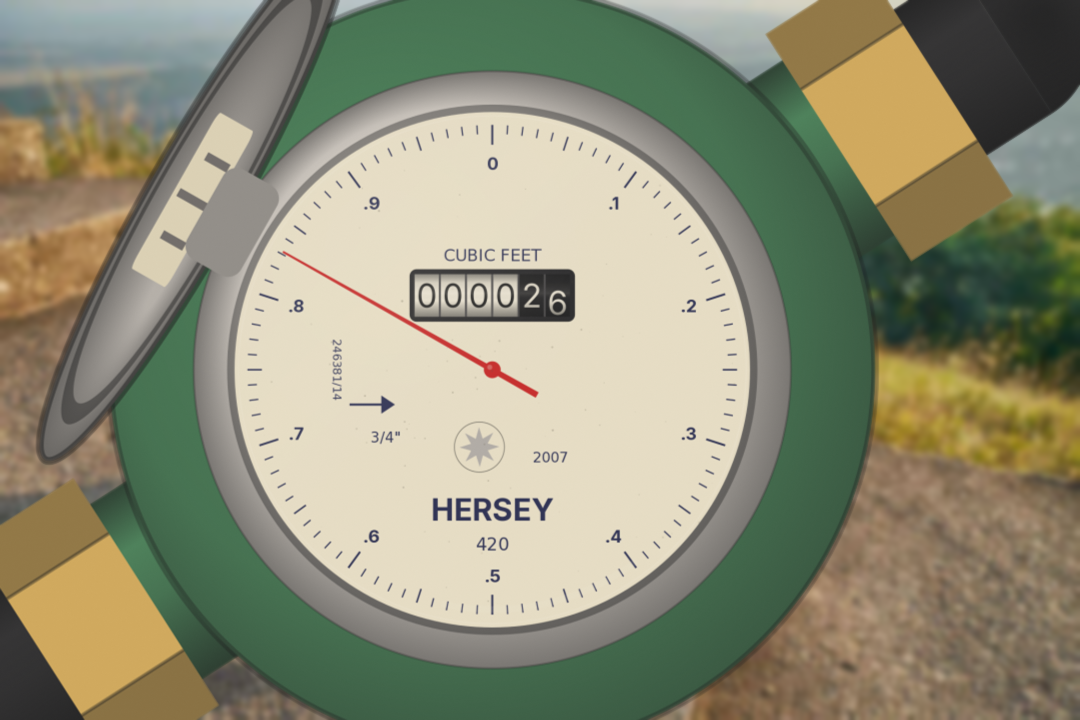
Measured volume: 25.83
